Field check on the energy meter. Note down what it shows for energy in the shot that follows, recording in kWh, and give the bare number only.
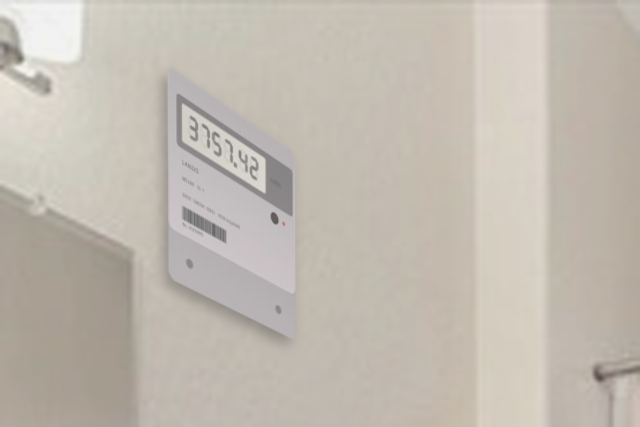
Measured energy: 3757.42
